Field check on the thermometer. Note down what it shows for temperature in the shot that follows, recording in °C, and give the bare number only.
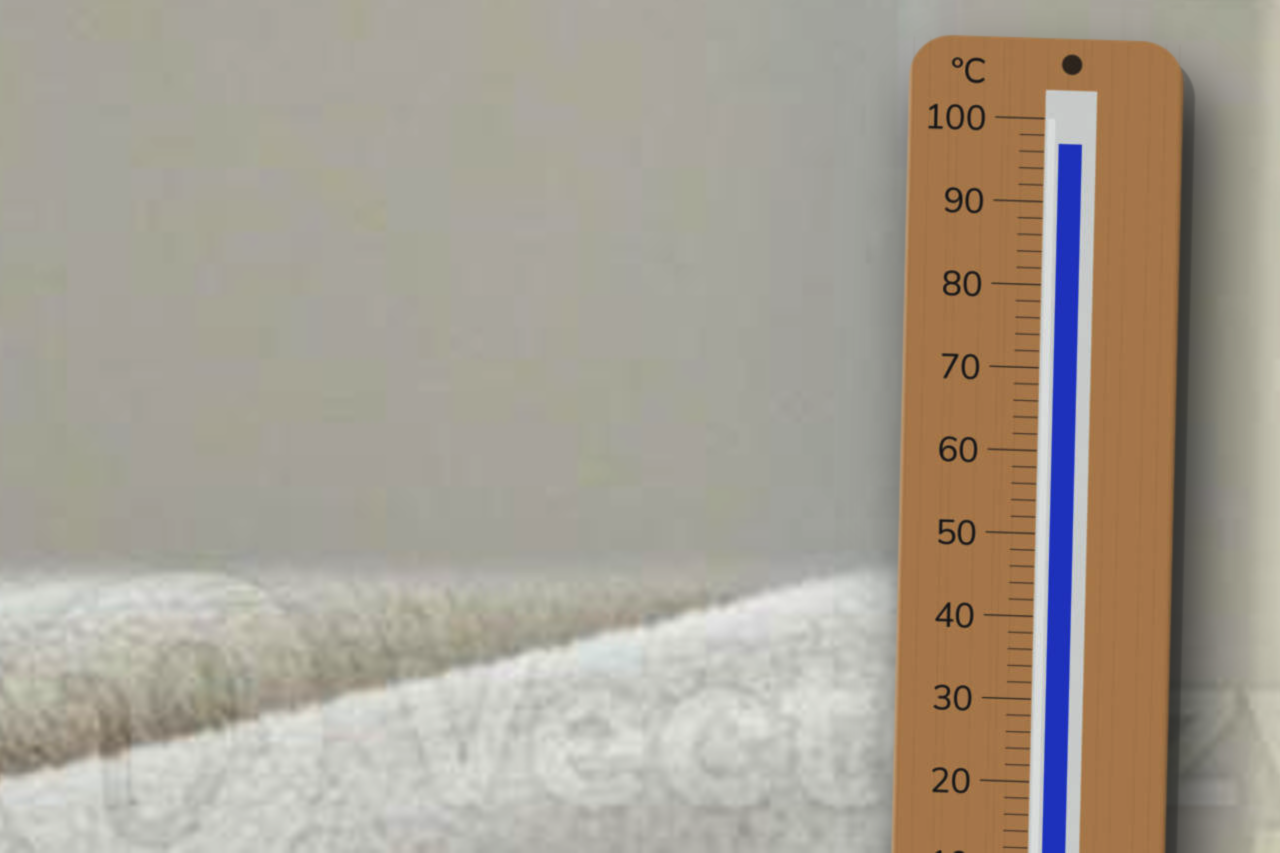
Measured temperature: 97
